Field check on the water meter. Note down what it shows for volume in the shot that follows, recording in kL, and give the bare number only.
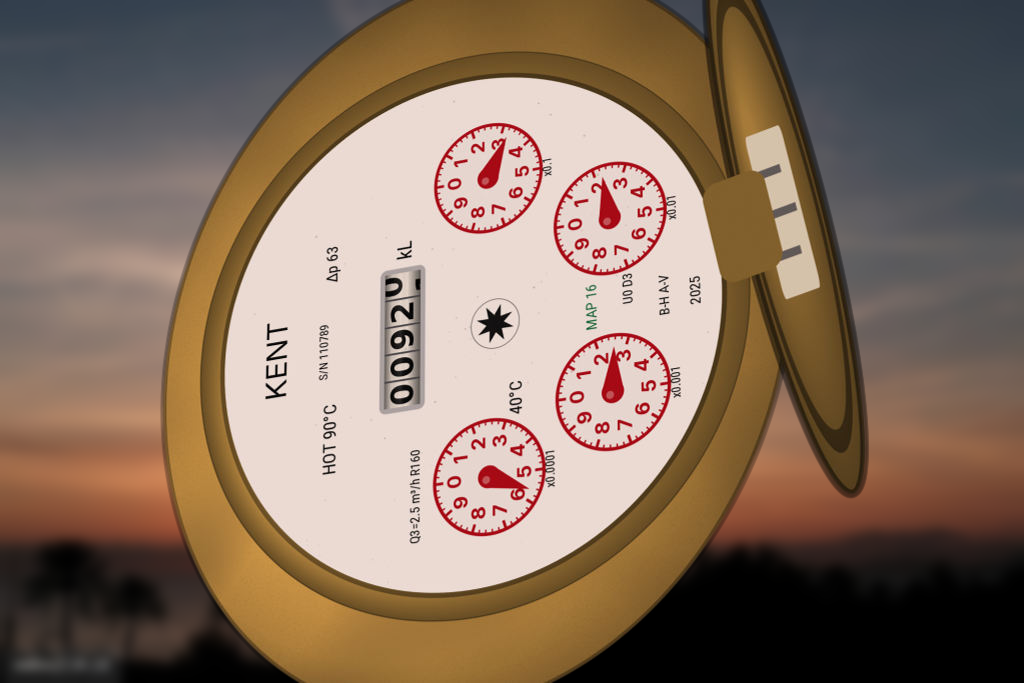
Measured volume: 920.3225
